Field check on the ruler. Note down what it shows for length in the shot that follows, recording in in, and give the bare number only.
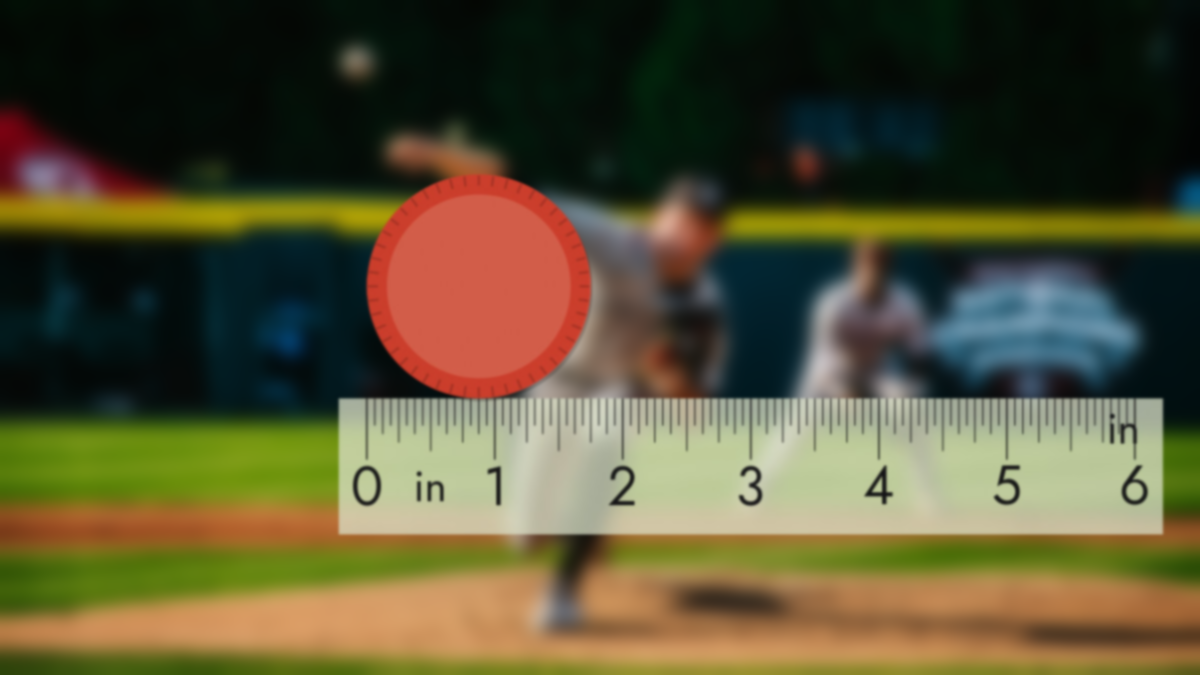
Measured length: 1.75
